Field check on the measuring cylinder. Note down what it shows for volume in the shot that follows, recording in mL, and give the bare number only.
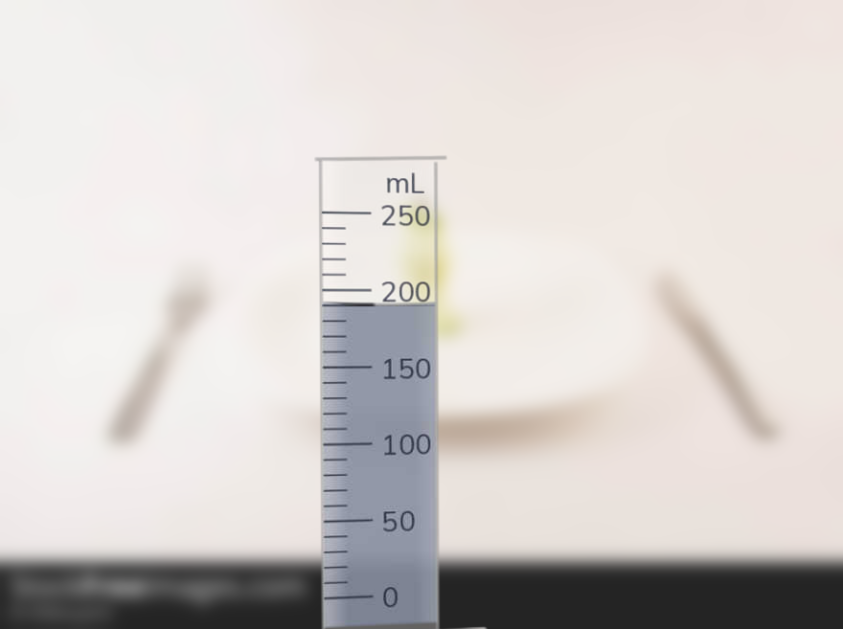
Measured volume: 190
